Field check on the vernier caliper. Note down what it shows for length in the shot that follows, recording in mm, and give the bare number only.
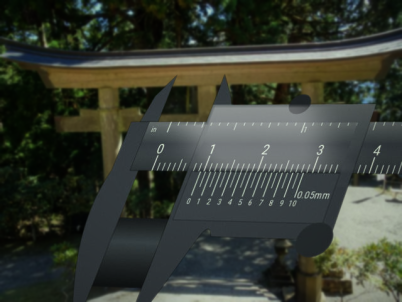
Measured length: 9.4
